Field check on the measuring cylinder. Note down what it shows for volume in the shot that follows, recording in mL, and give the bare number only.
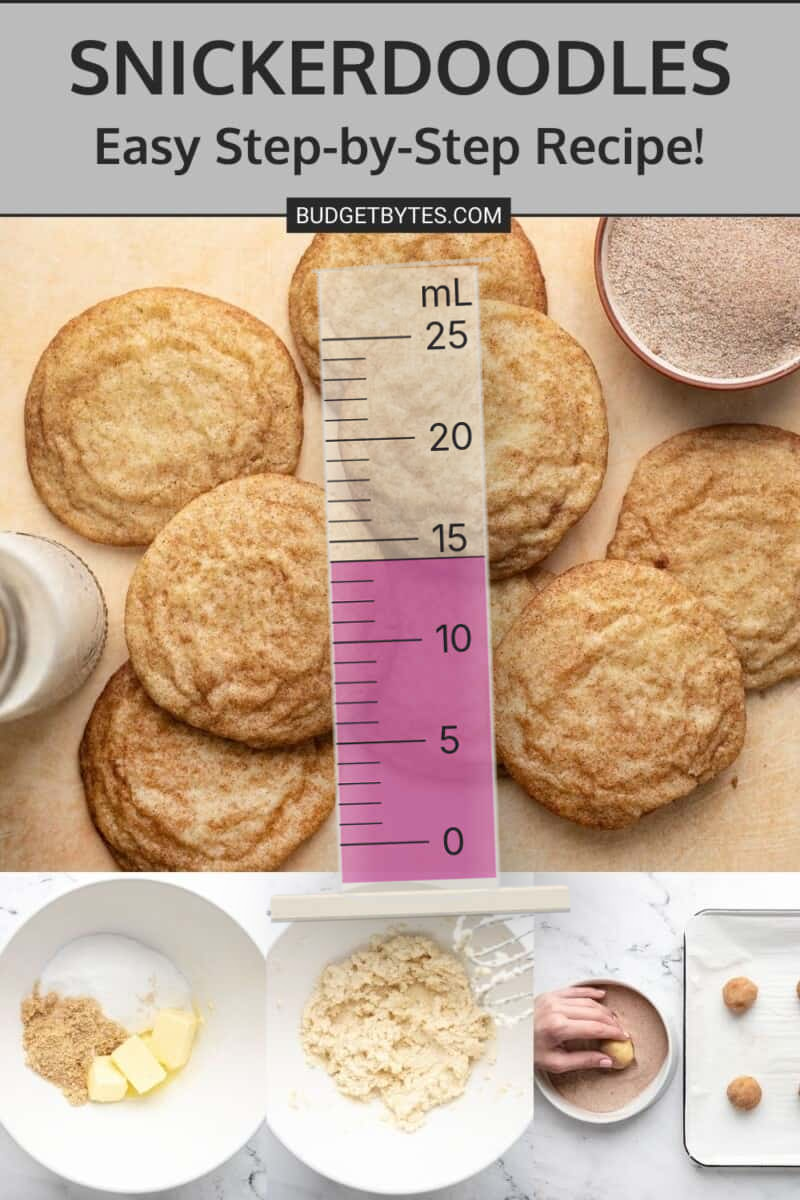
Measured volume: 14
